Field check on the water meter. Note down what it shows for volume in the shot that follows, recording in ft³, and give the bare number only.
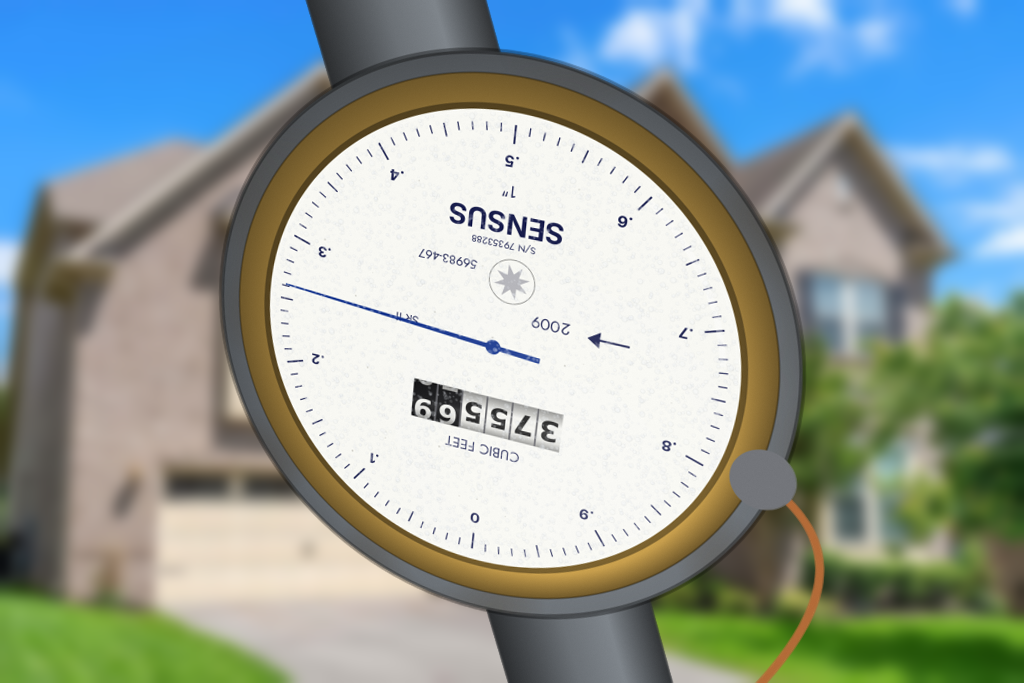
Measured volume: 375569.26
